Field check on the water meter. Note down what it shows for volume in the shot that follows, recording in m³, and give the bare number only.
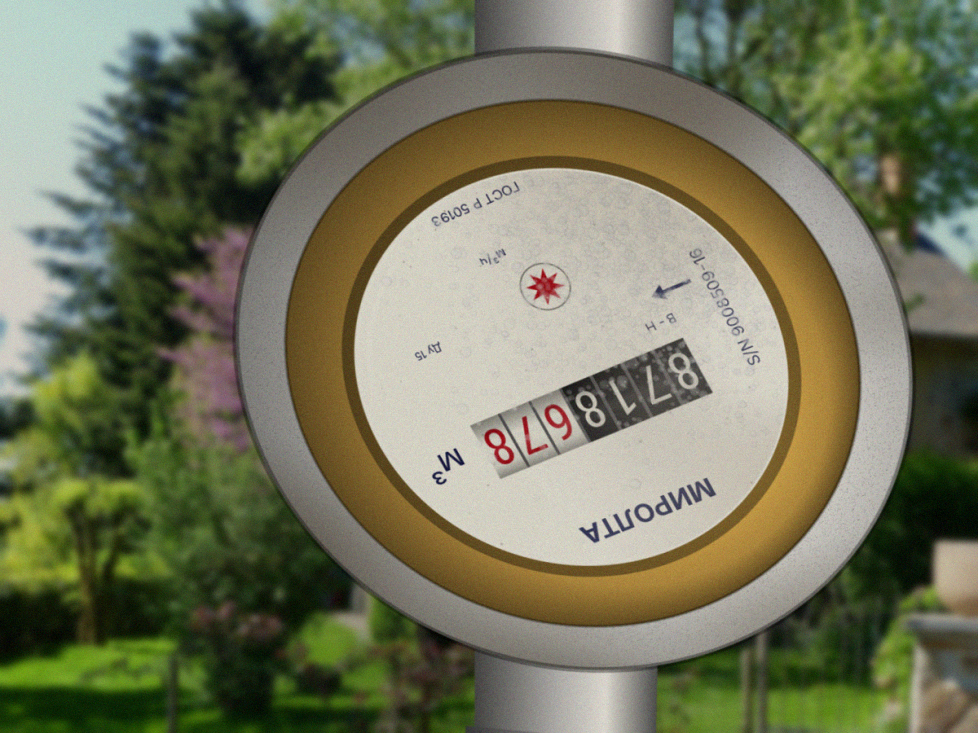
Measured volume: 8718.678
